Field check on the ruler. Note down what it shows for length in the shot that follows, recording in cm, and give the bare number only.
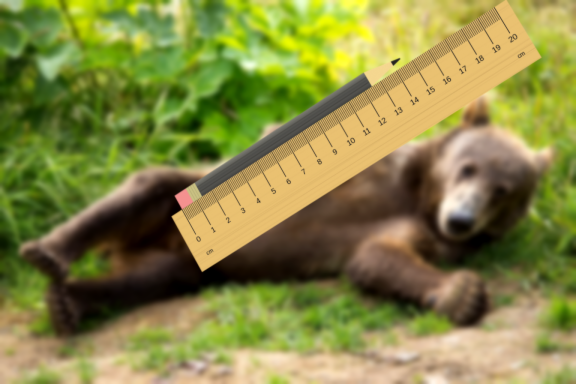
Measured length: 14.5
